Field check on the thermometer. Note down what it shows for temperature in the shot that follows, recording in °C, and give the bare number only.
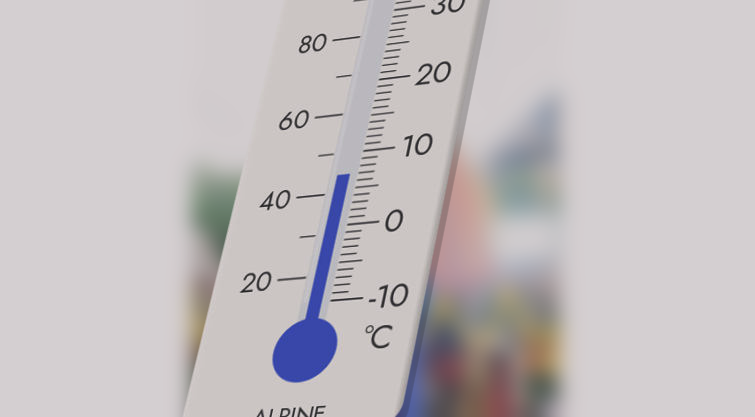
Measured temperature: 7
